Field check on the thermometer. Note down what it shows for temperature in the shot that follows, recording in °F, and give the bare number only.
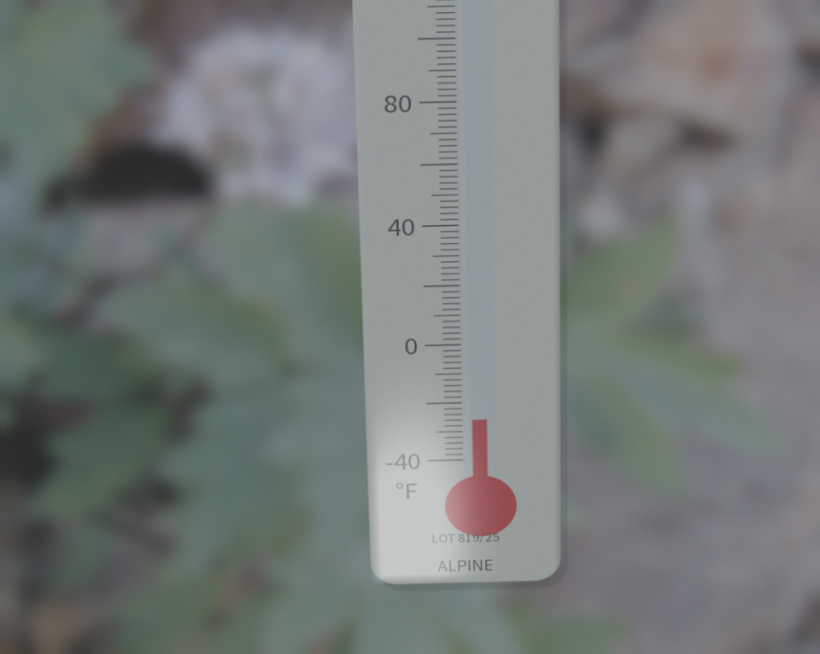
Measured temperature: -26
